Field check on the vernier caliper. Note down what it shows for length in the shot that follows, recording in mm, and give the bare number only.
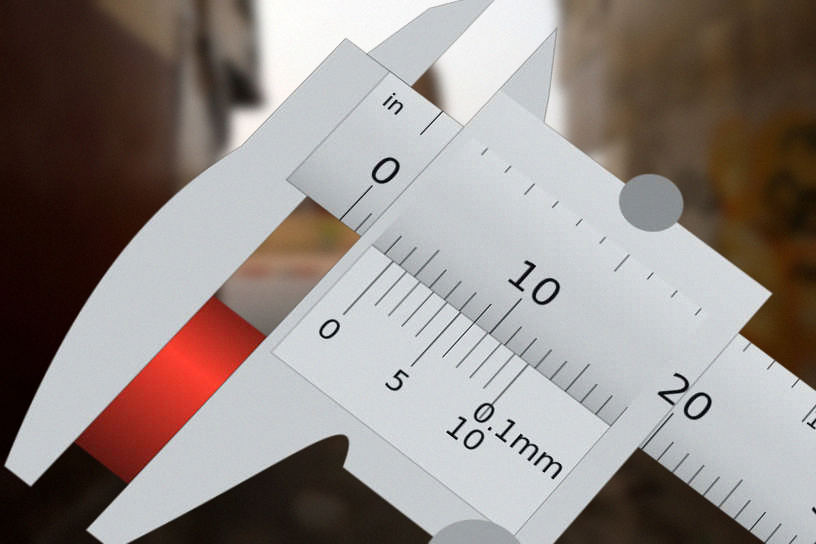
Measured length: 3.6
